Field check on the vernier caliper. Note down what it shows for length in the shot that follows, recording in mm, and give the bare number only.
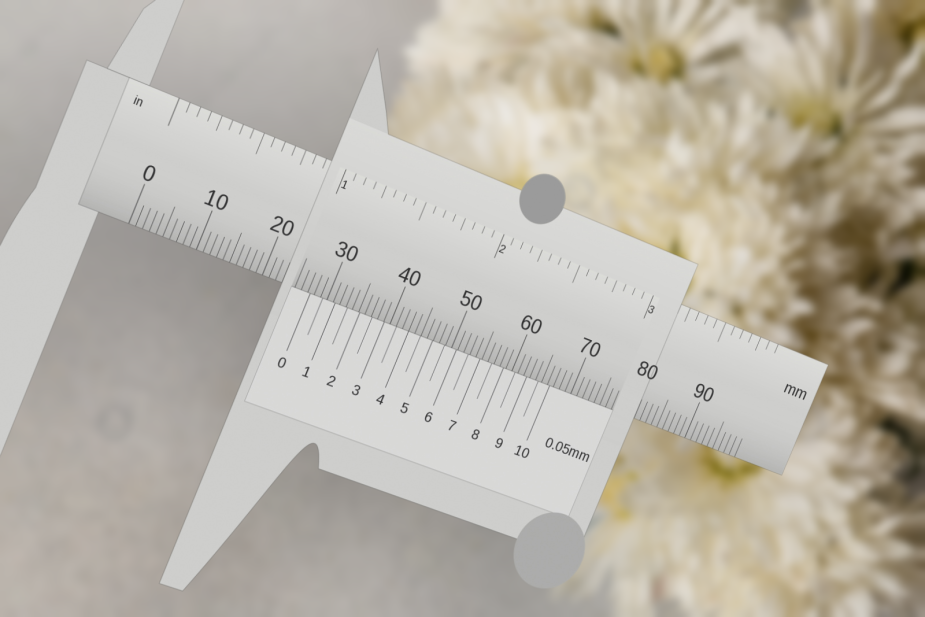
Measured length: 27.4
